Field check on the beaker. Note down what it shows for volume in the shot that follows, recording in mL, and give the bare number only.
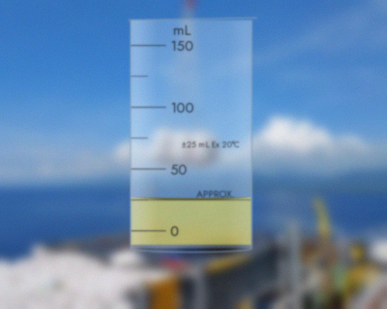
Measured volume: 25
